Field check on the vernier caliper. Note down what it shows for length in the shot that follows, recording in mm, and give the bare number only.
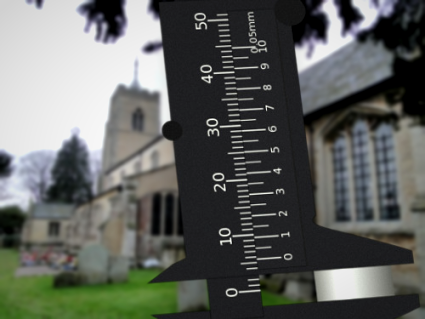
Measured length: 5.6
